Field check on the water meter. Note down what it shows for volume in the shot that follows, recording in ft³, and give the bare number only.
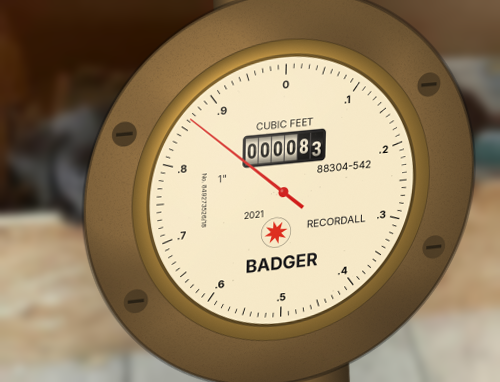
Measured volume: 82.86
